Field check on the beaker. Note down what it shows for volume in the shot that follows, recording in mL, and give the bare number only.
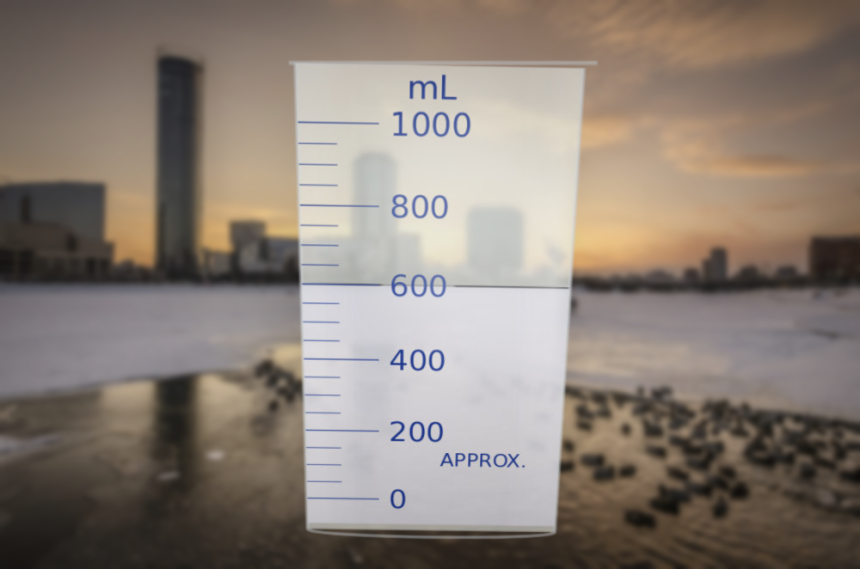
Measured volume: 600
